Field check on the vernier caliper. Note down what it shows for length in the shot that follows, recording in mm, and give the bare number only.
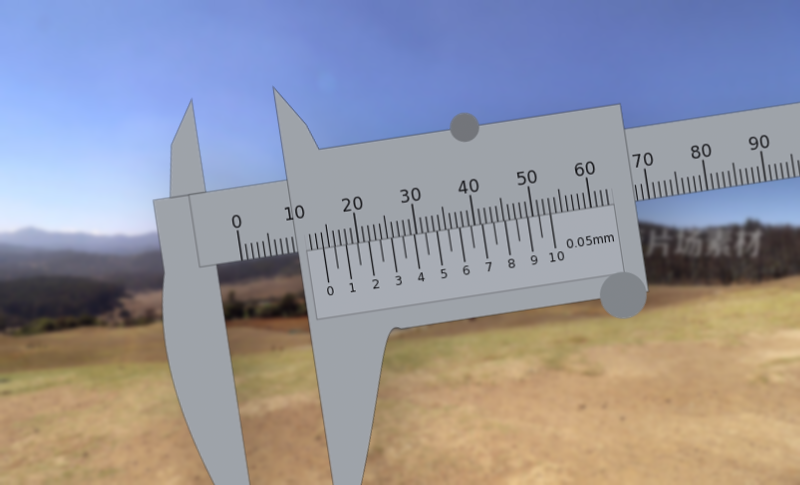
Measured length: 14.0
